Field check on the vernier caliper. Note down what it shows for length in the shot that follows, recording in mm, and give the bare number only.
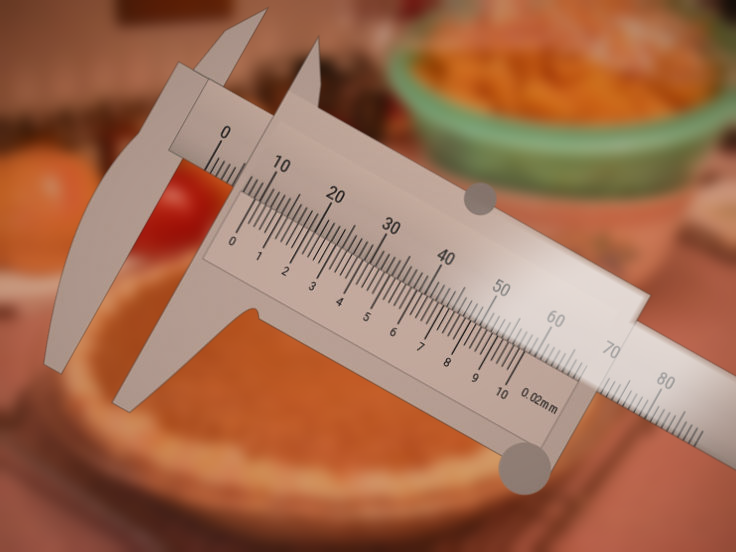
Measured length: 9.2
